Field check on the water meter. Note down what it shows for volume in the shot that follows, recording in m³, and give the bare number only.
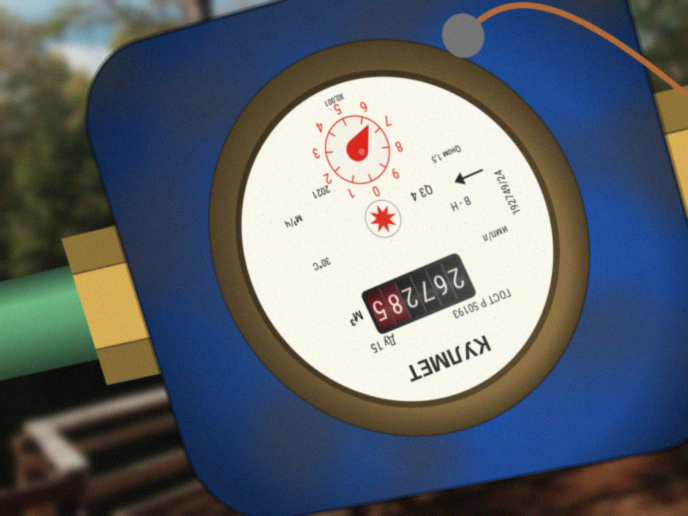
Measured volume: 2672.856
